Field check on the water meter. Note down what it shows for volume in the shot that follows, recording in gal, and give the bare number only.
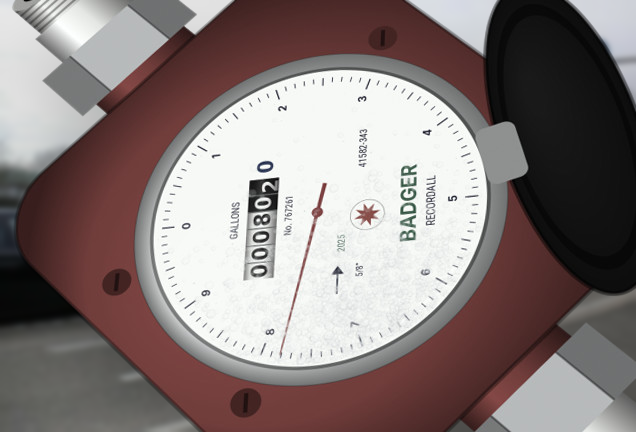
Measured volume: 8017.8
